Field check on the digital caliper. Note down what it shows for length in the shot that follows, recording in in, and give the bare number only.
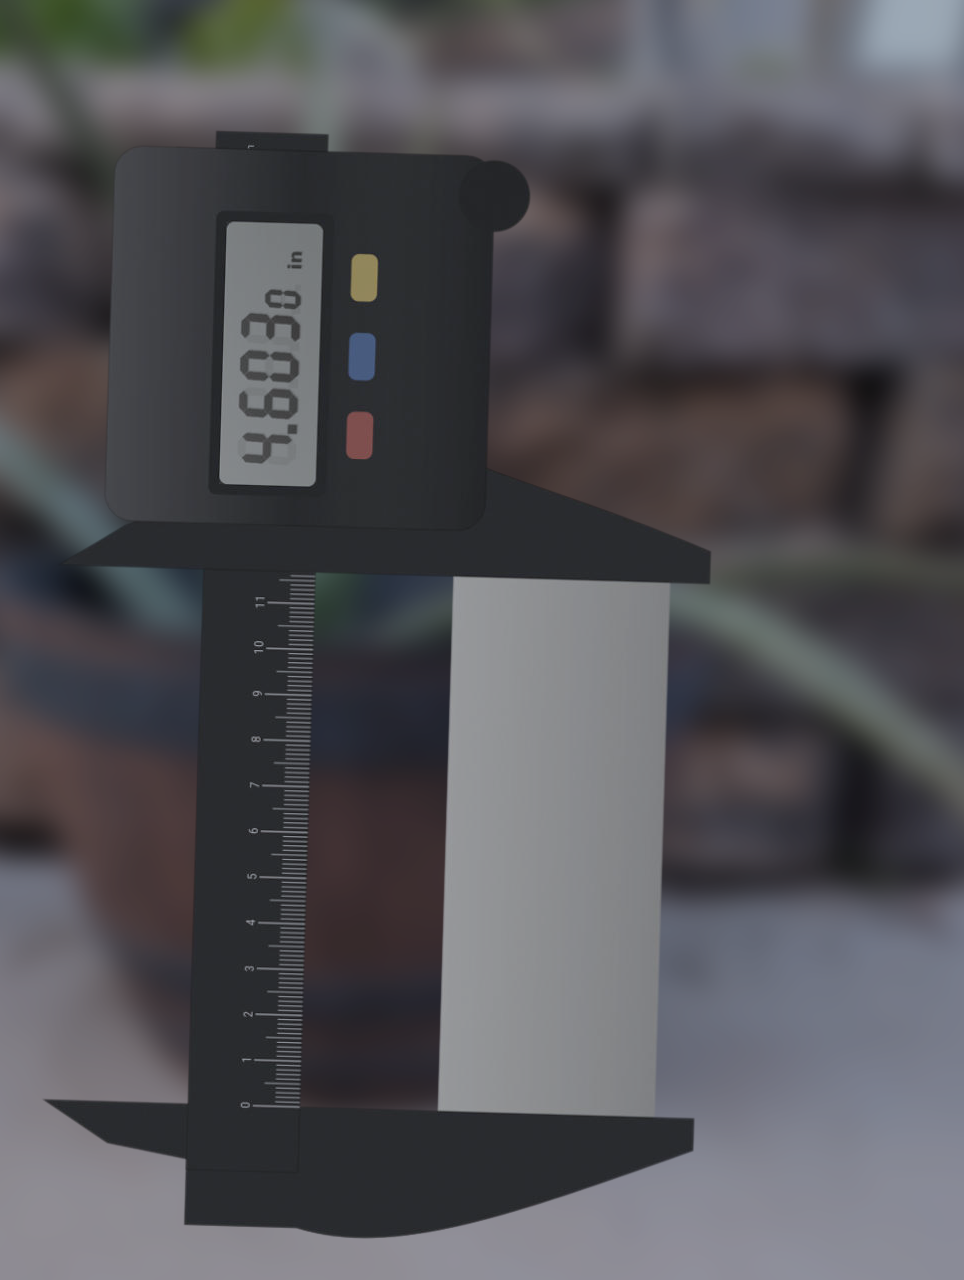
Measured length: 4.6030
